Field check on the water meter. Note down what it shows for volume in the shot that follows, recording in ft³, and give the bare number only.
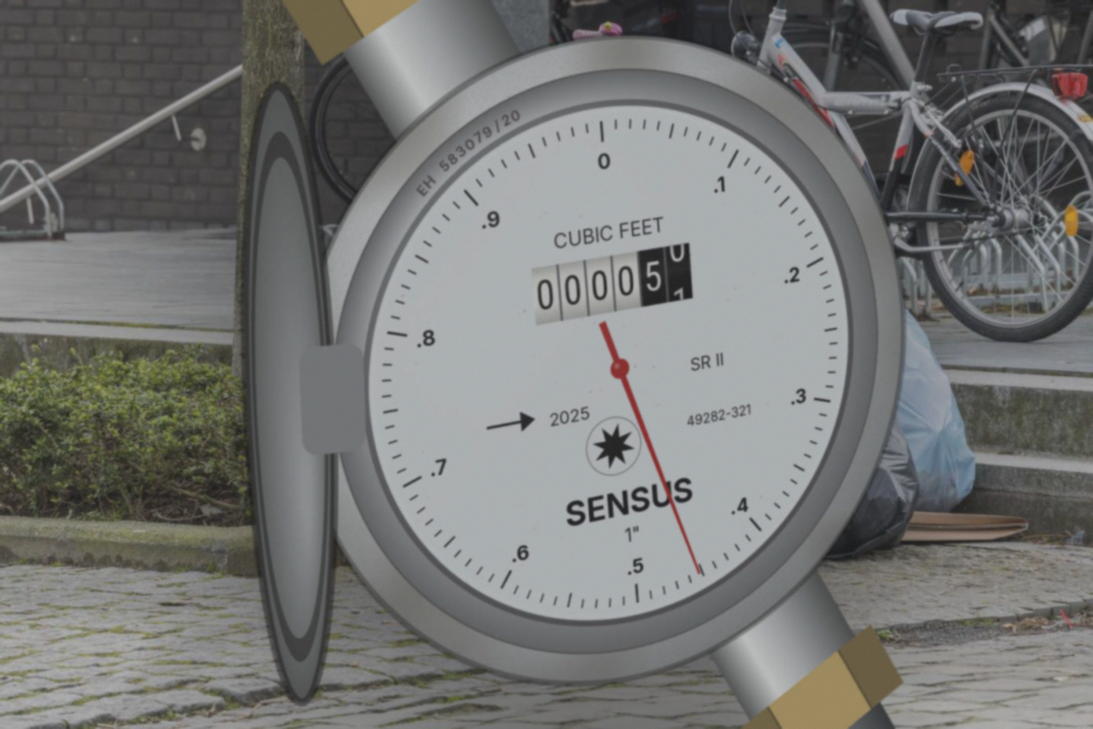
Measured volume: 50.45
